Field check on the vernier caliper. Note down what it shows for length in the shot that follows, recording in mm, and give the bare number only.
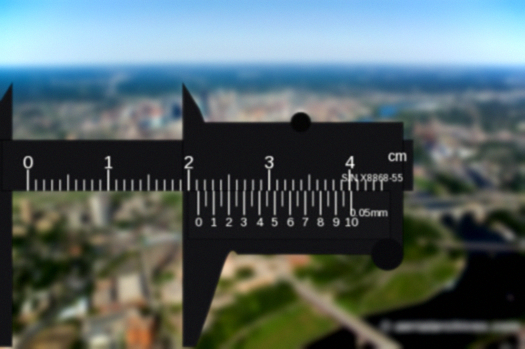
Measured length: 21.2
